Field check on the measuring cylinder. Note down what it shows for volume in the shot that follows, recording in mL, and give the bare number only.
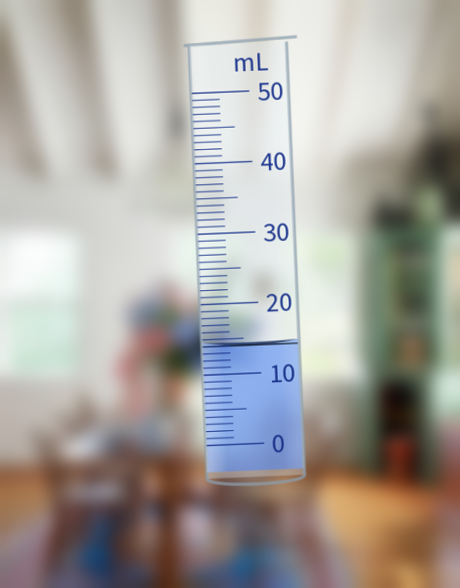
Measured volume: 14
